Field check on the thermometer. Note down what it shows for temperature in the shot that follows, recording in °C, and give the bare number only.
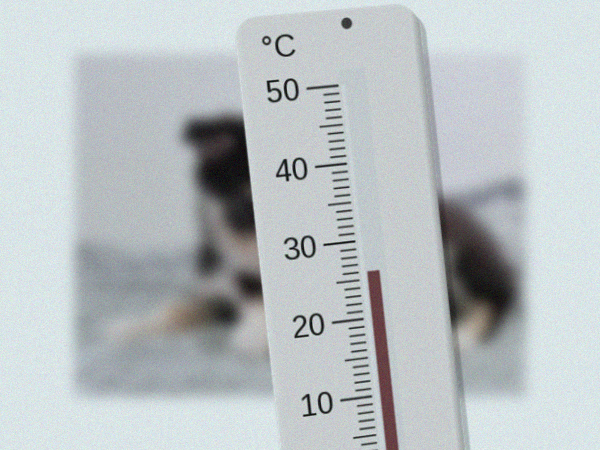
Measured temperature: 26
